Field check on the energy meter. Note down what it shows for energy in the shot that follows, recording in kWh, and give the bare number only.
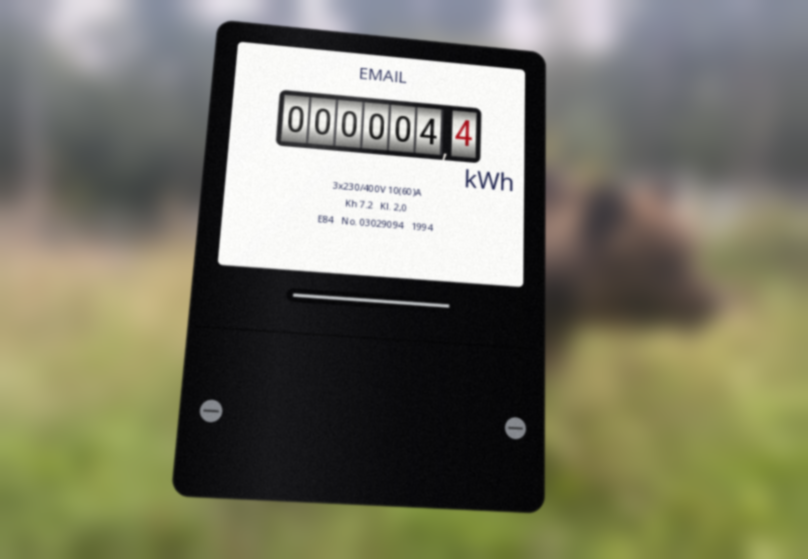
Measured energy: 4.4
